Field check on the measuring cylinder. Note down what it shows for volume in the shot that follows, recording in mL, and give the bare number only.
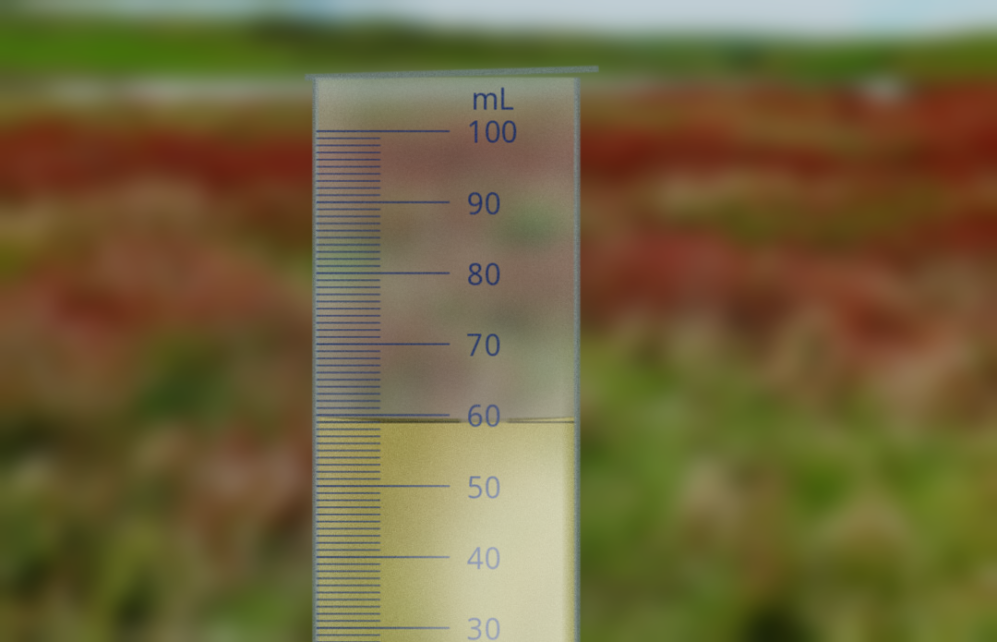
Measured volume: 59
